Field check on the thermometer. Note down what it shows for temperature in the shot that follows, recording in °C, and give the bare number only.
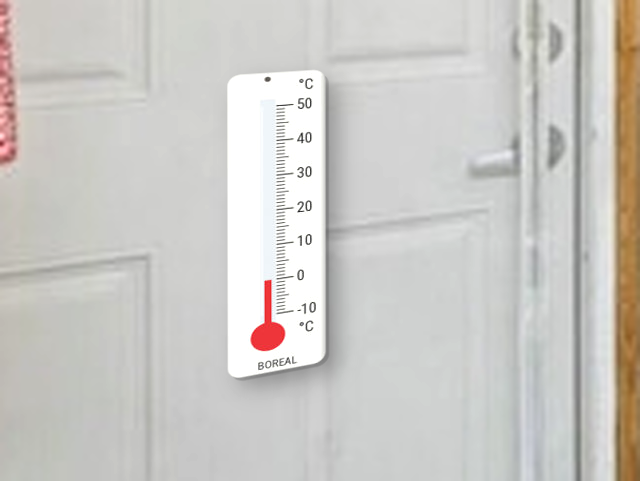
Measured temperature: 0
